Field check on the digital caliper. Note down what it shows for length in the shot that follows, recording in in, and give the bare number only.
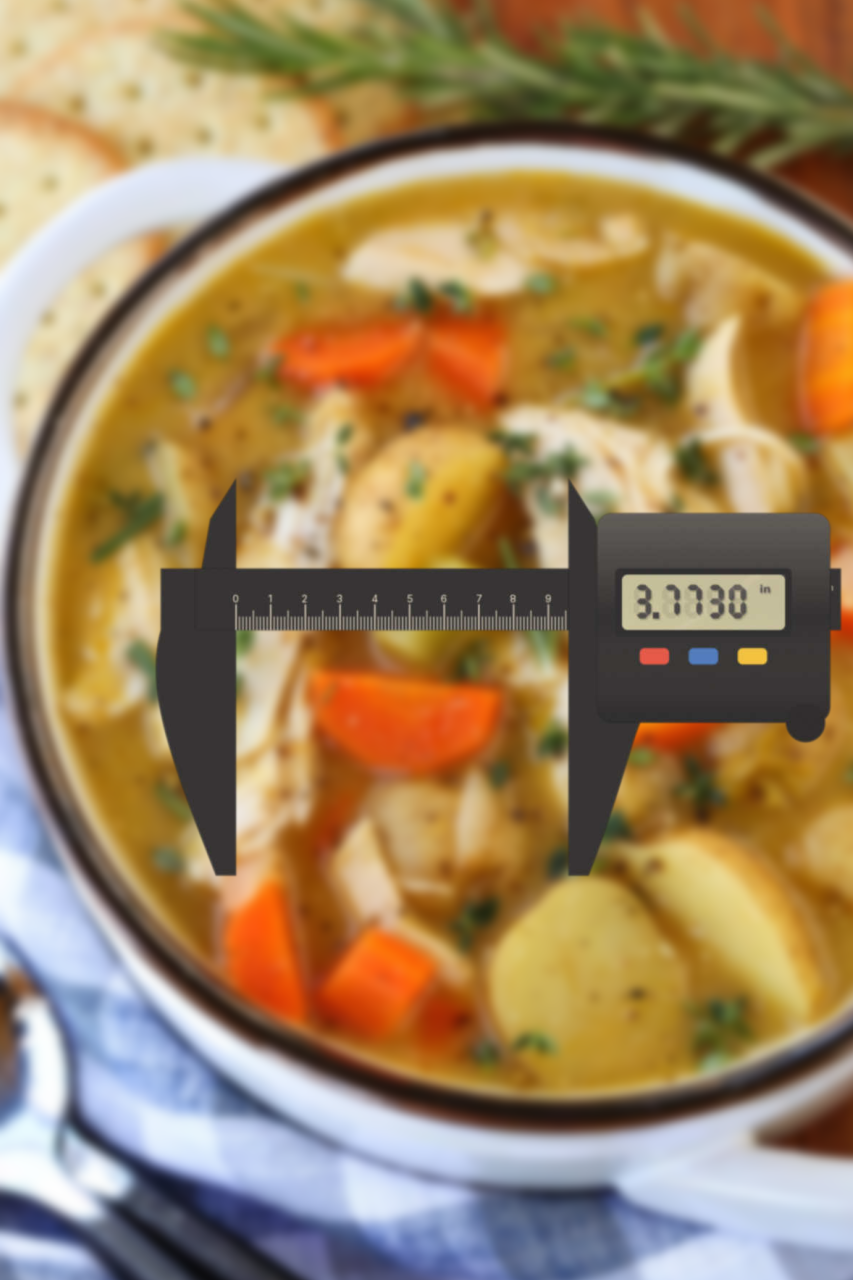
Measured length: 3.7730
